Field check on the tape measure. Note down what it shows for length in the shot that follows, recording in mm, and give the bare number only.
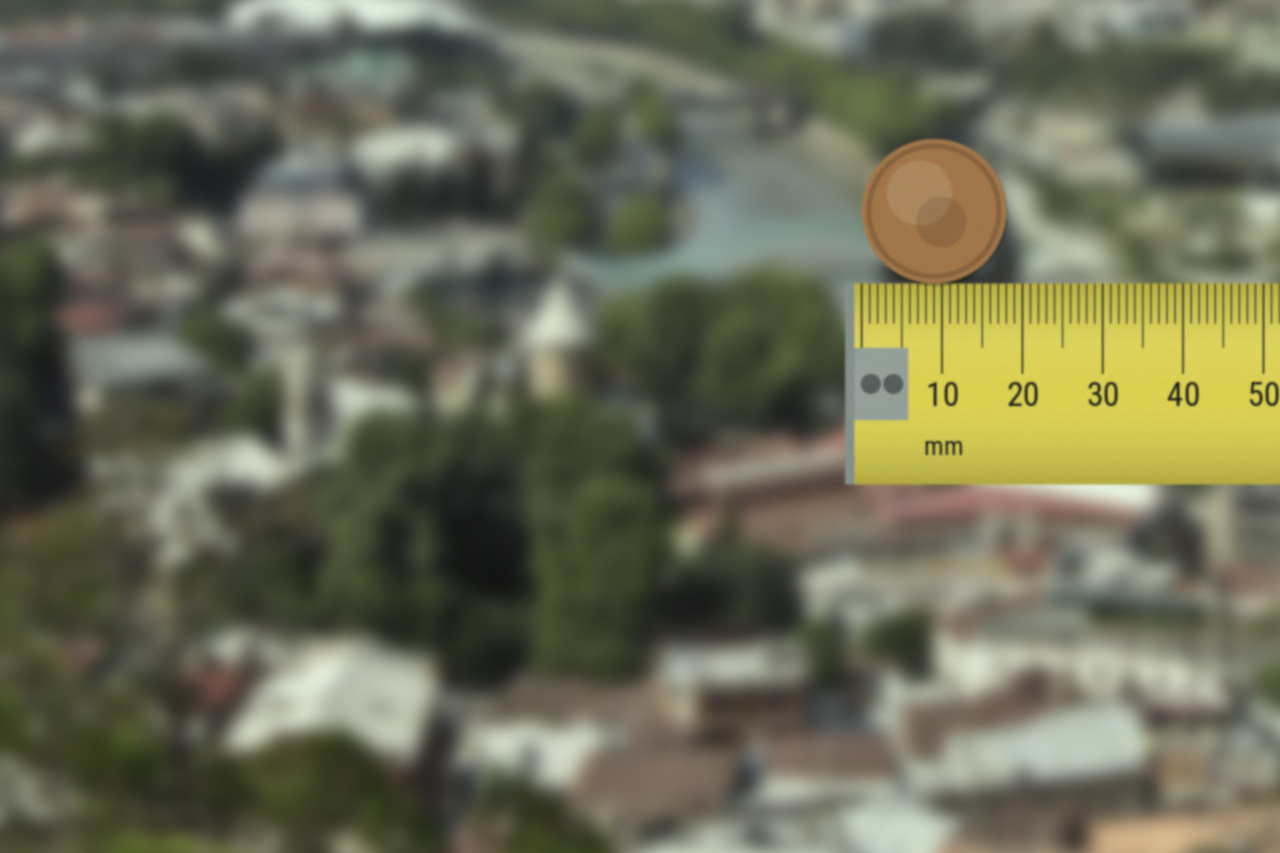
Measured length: 18
